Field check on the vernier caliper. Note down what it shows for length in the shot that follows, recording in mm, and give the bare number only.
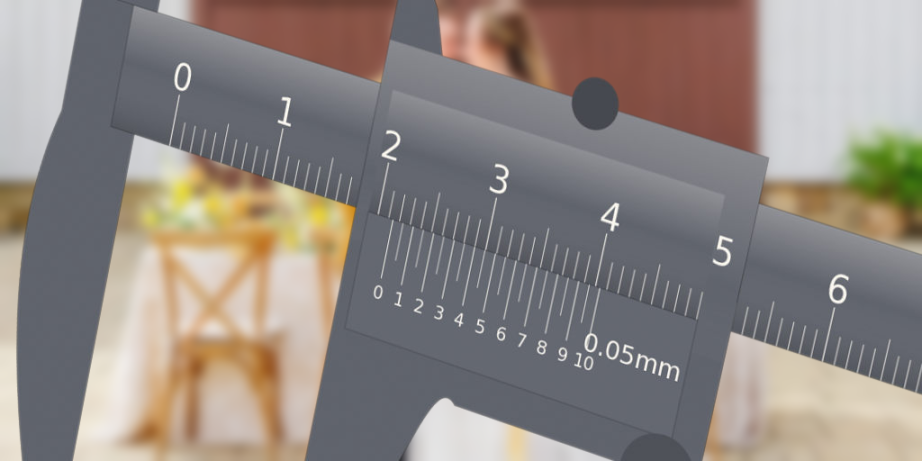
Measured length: 21.4
